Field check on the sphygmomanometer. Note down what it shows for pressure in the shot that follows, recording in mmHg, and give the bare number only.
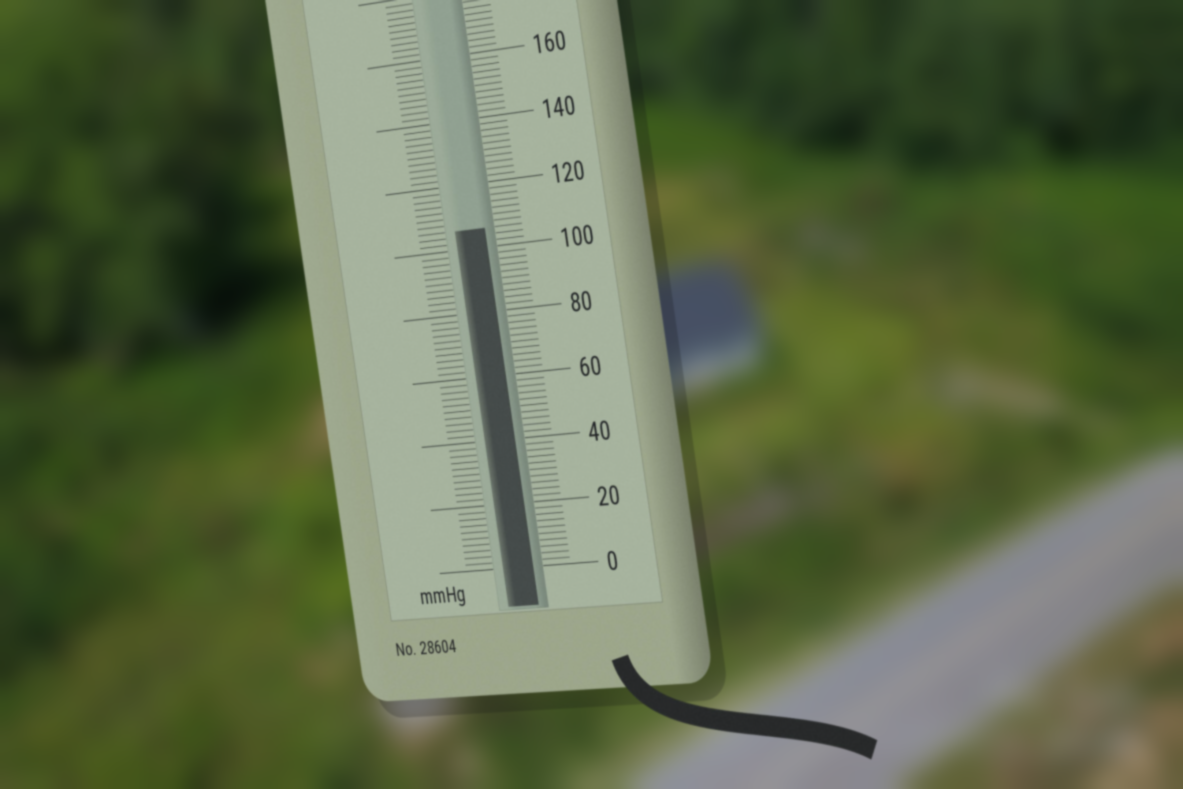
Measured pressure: 106
